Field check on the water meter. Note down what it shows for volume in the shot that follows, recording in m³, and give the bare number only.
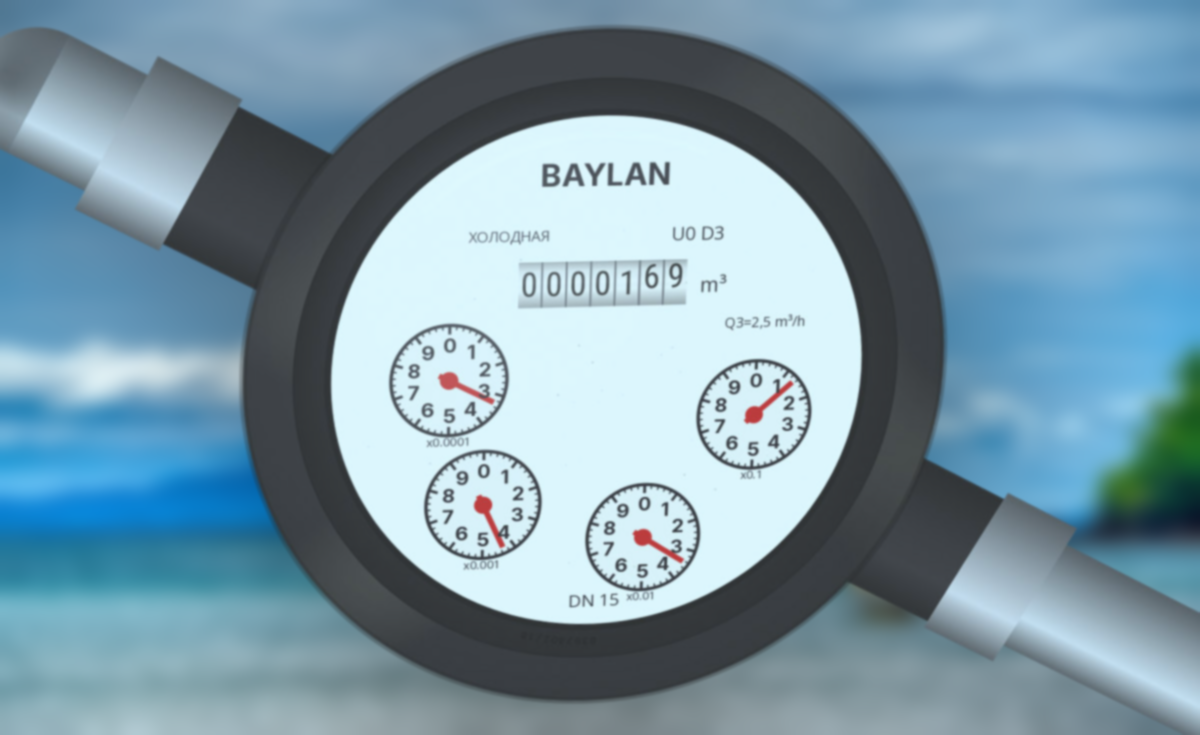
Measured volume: 169.1343
